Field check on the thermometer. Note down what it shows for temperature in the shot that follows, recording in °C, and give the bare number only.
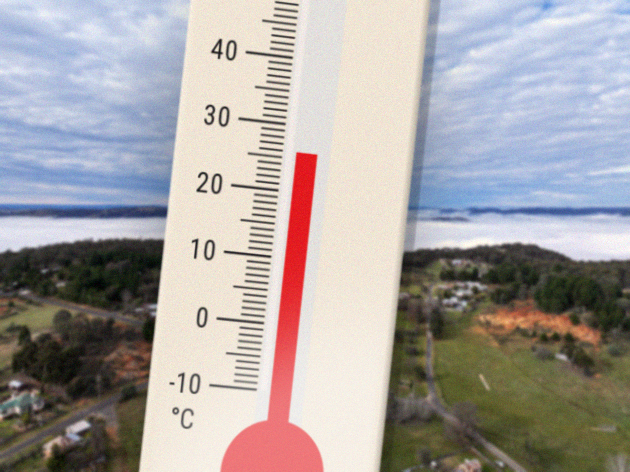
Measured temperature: 26
